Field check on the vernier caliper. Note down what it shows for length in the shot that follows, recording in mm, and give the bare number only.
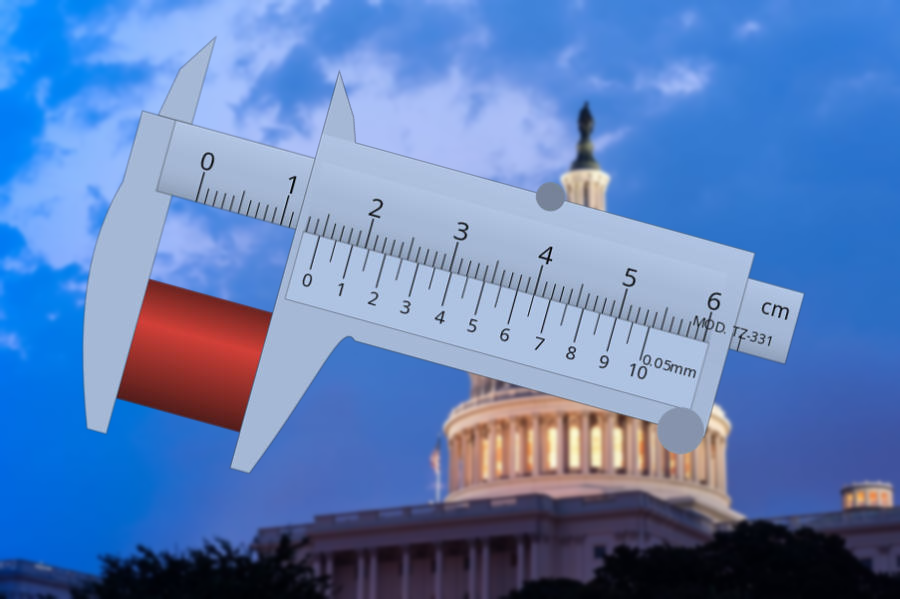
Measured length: 14.6
